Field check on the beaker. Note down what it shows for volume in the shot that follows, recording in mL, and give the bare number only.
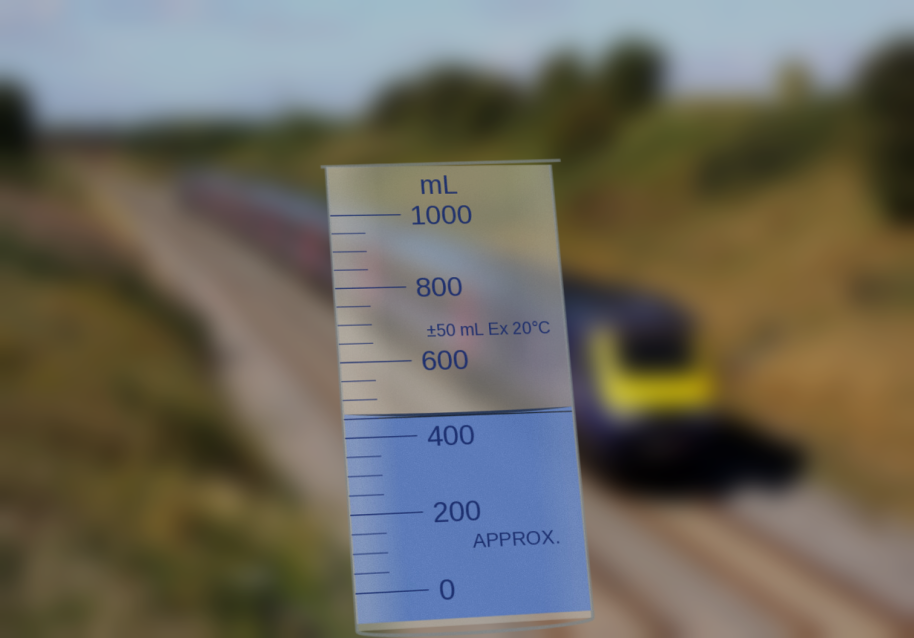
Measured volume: 450
